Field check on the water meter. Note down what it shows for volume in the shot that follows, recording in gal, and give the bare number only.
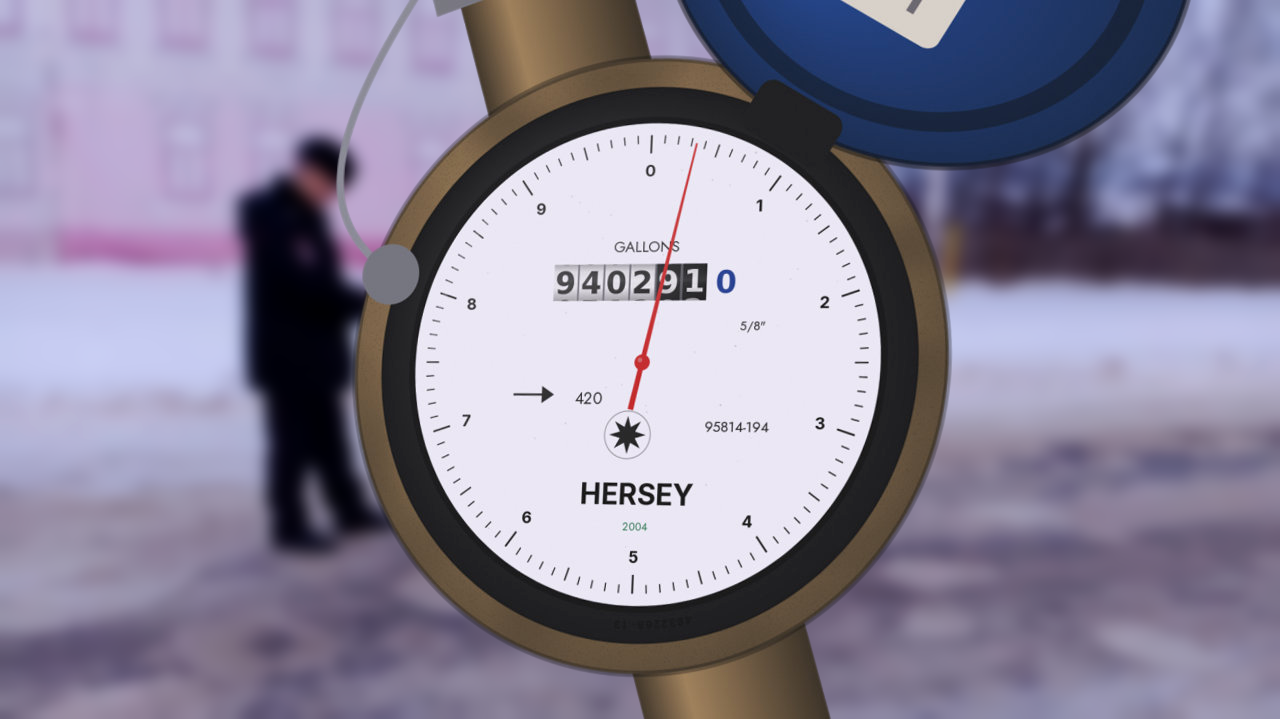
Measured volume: 9402910.3
